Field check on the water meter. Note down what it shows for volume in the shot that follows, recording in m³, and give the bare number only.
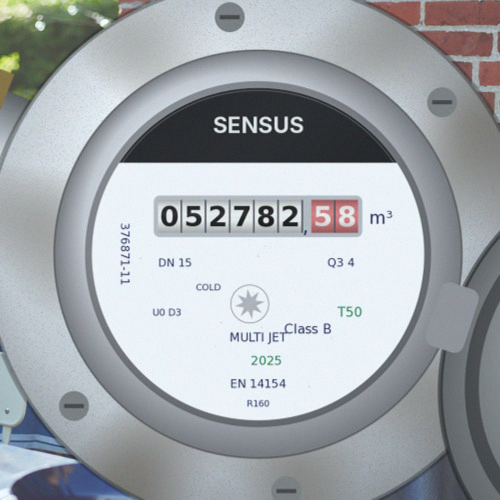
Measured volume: 52782.58
